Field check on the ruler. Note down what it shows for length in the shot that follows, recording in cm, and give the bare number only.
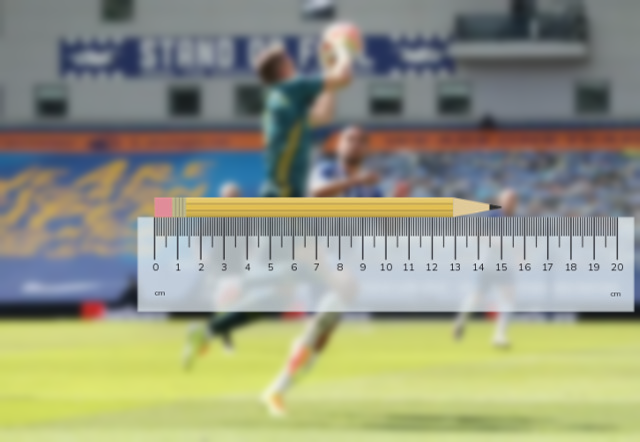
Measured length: 15
